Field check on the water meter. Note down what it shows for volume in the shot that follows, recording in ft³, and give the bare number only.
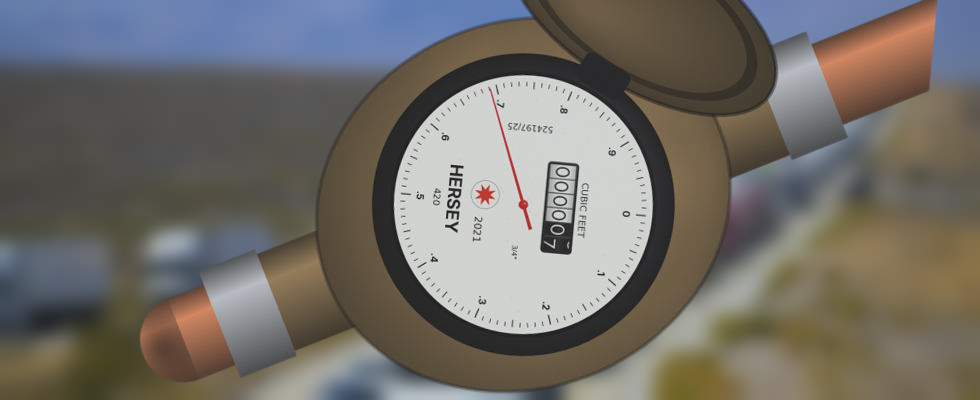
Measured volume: 6.69
